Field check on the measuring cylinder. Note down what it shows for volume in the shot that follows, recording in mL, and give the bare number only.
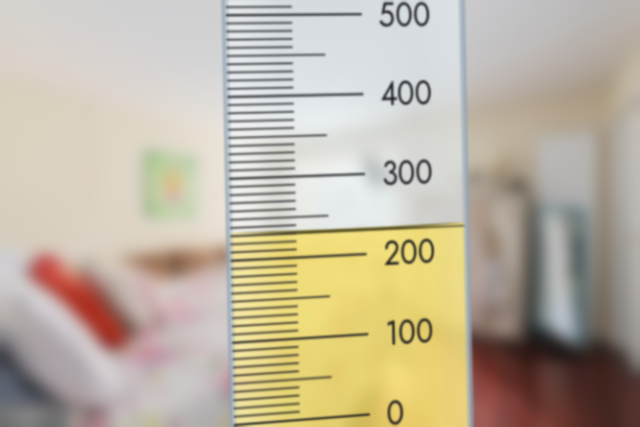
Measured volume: 230
